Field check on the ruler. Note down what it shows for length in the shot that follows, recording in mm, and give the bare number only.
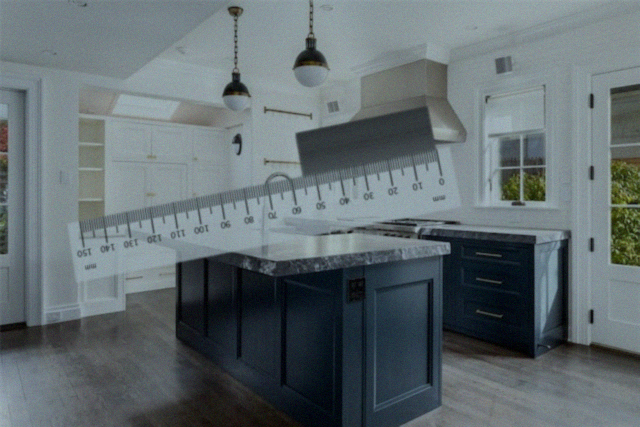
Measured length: 55
